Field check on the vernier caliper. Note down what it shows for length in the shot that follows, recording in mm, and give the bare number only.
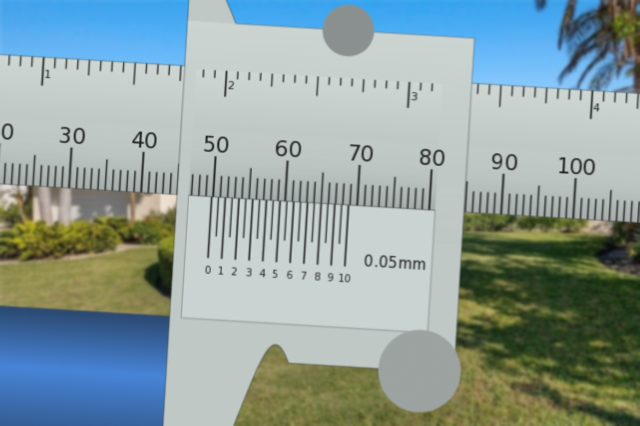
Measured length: 49.8
